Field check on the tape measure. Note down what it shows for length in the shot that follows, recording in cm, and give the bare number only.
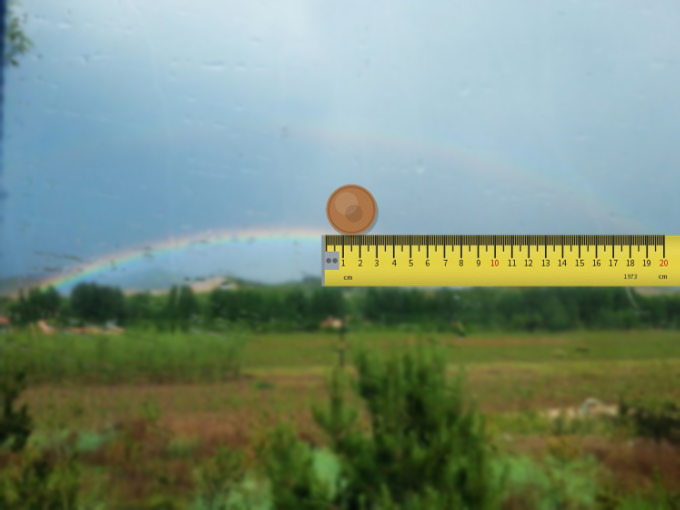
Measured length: 3
